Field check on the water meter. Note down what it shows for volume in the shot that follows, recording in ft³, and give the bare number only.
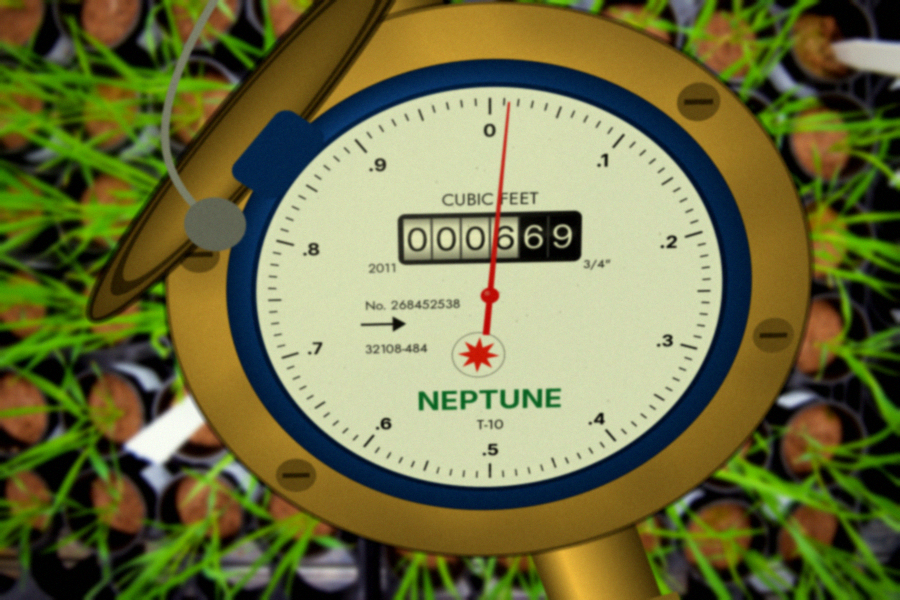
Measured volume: 669.01
